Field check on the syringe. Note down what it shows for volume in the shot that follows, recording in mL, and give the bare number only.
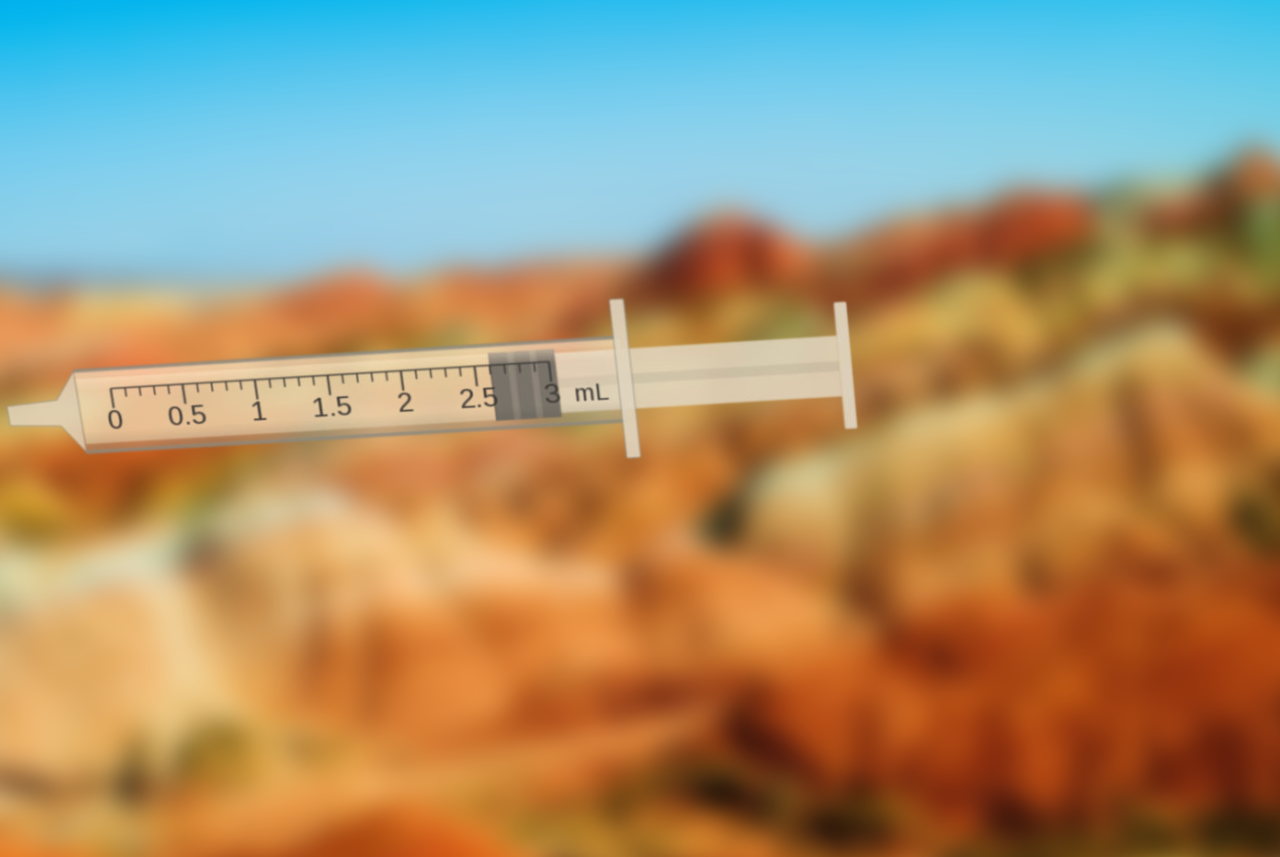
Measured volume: 2.6
